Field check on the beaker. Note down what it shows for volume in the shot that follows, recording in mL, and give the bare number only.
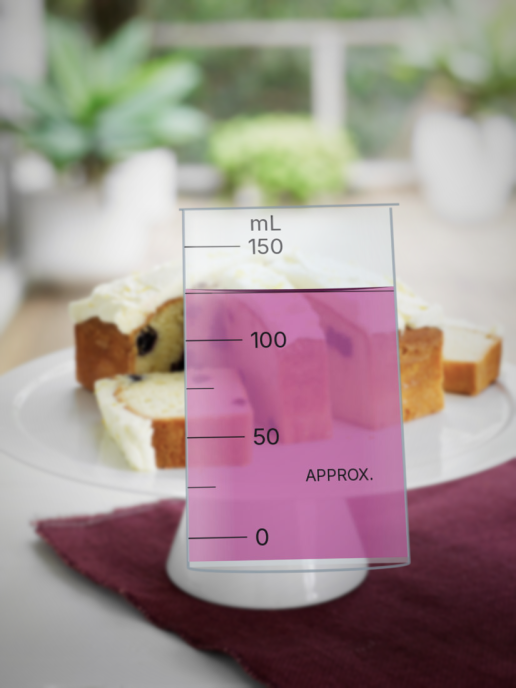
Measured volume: 125
